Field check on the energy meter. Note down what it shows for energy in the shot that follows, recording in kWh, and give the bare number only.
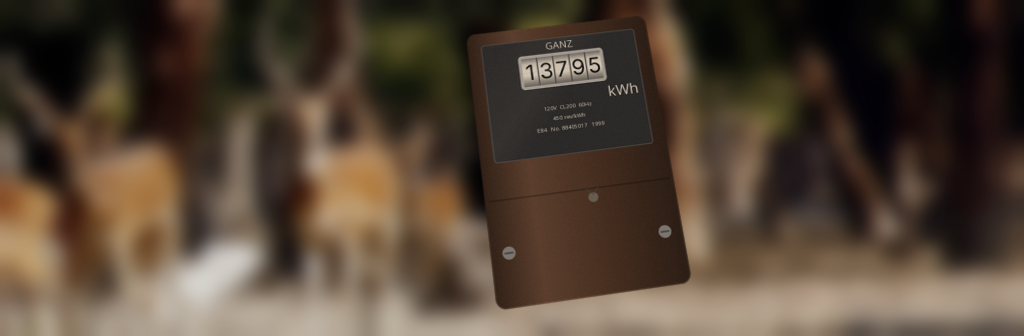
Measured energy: 13795
